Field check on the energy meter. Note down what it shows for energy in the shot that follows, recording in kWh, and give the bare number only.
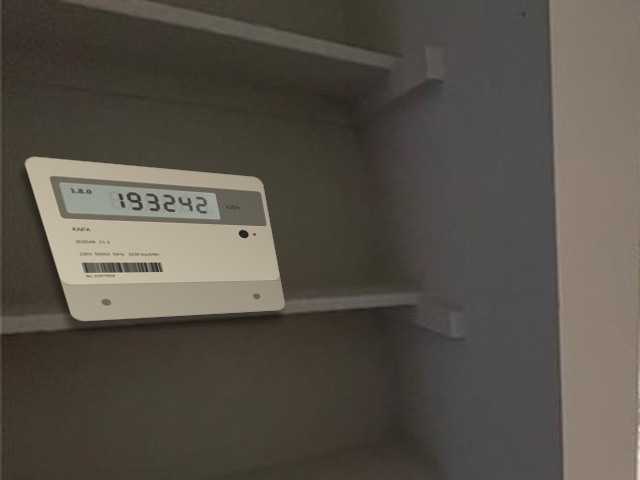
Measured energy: 193242
